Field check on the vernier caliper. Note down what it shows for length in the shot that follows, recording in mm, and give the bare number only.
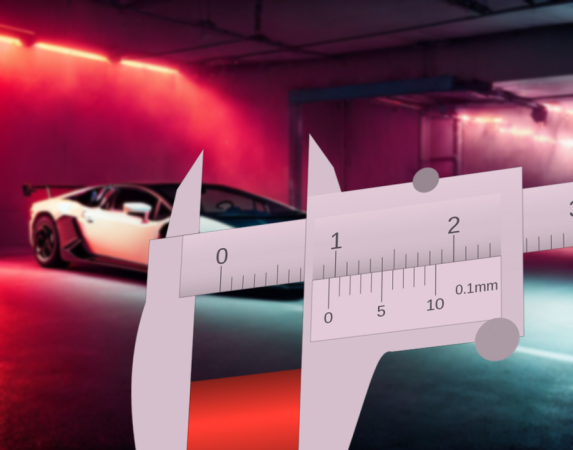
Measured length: 9.5
